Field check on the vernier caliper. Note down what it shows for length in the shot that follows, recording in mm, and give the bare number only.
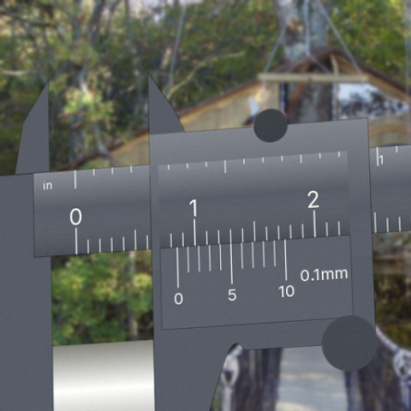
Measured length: 8.5
